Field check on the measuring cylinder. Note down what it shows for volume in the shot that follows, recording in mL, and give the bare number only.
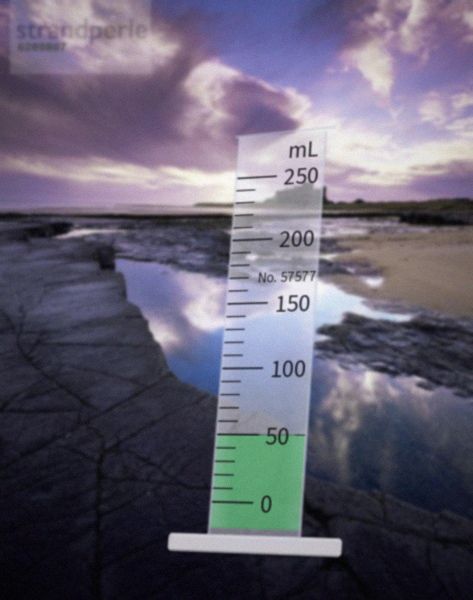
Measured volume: 50
